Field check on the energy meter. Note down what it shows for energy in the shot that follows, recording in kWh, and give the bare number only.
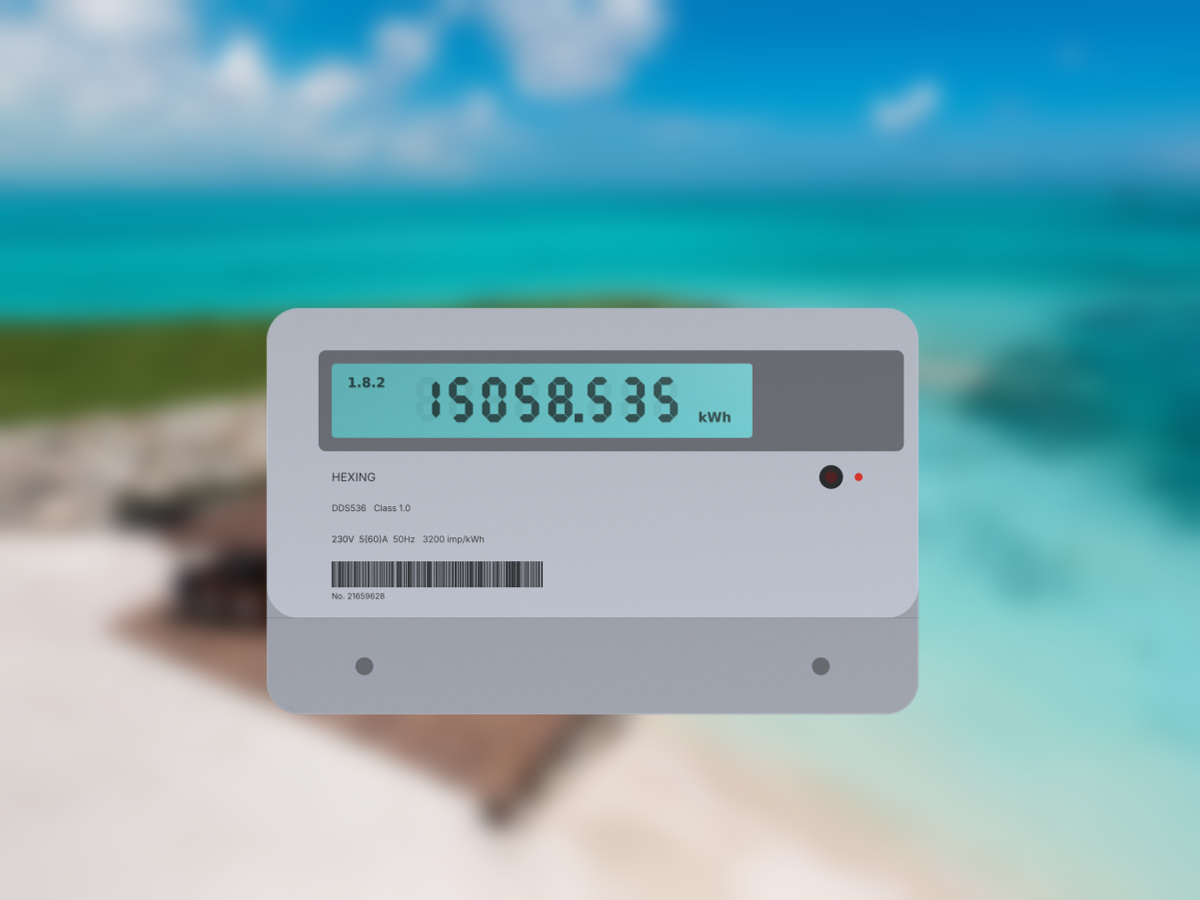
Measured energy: 15058.535
